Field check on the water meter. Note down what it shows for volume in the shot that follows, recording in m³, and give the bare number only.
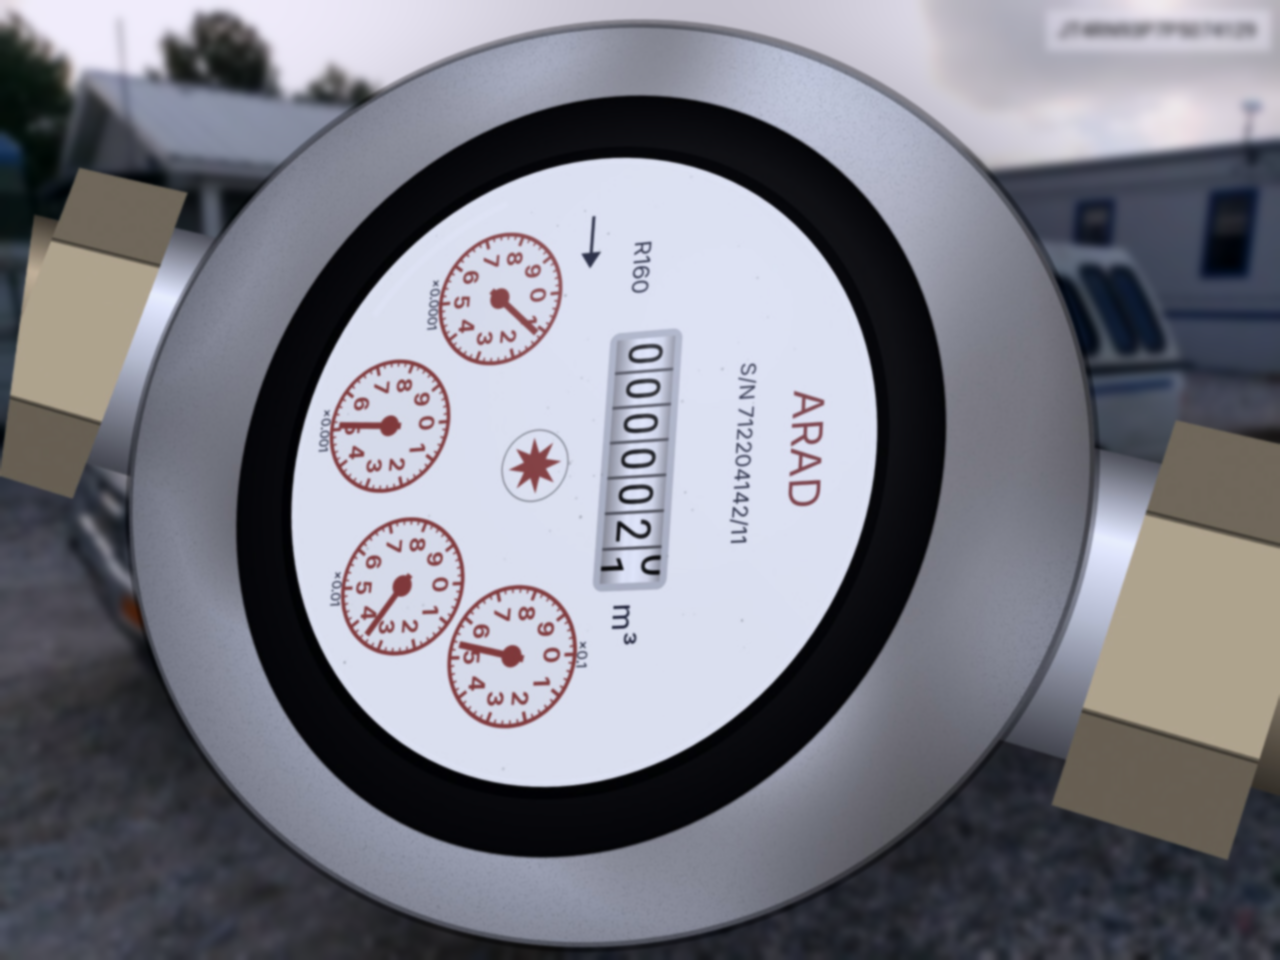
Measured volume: 20.5351
